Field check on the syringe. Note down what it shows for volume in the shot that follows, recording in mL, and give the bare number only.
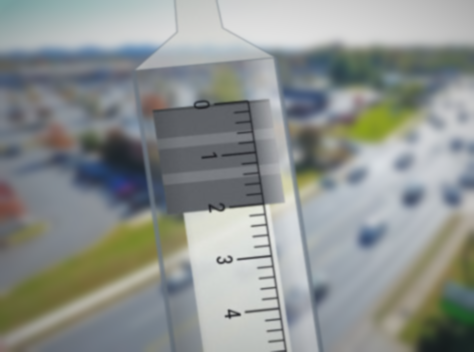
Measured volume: 0
